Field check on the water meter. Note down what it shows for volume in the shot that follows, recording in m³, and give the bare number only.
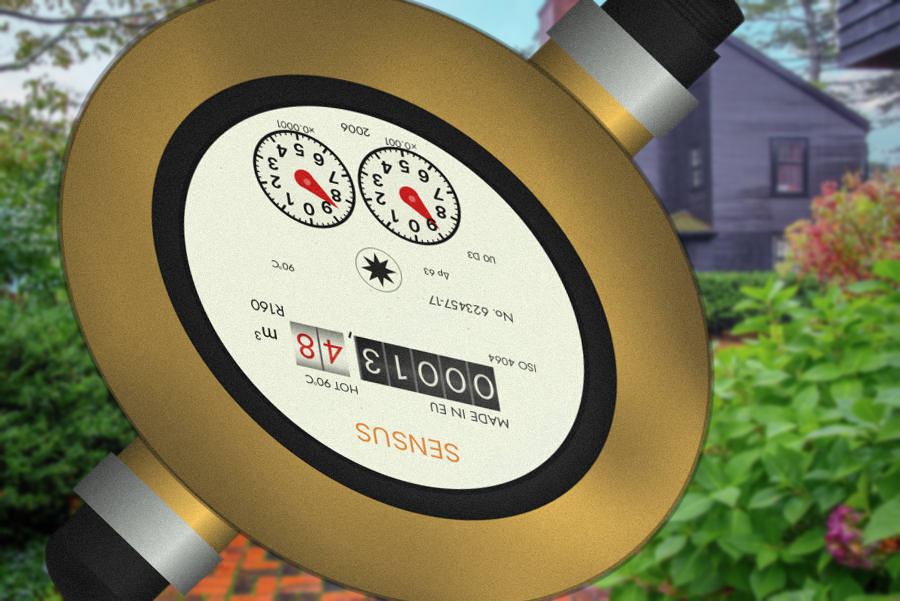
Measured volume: 13.4888
